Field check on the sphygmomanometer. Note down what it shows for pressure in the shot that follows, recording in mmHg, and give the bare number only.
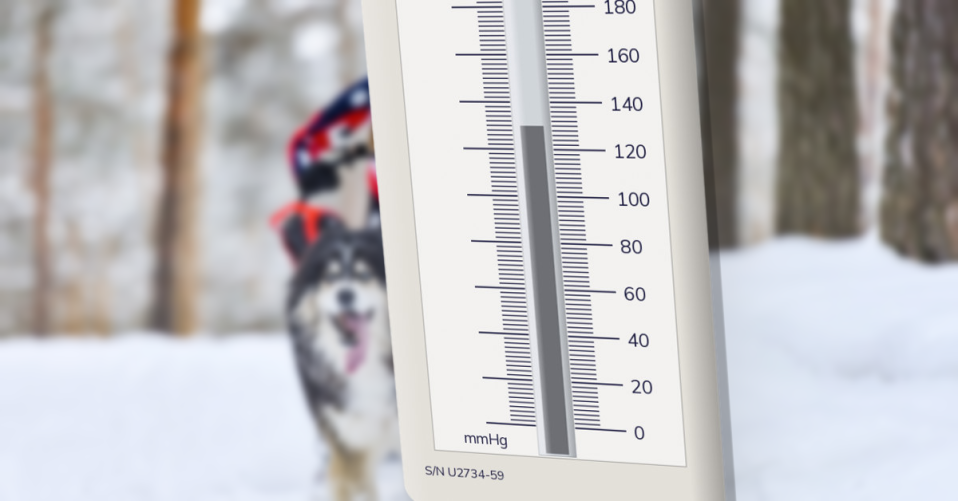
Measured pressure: 130
